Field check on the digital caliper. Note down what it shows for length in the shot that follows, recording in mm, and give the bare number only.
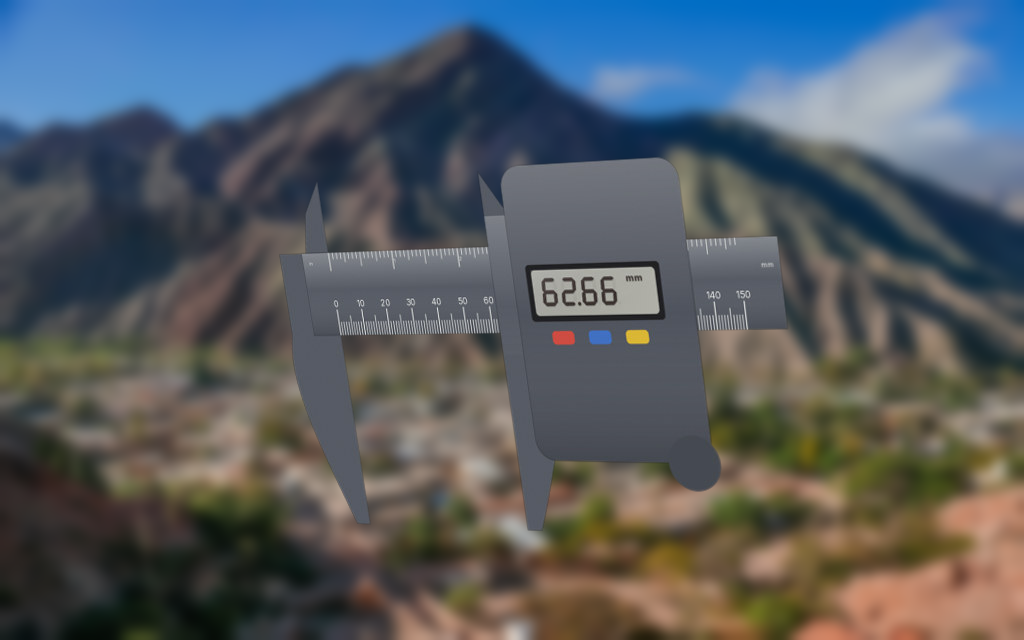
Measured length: 62.66
